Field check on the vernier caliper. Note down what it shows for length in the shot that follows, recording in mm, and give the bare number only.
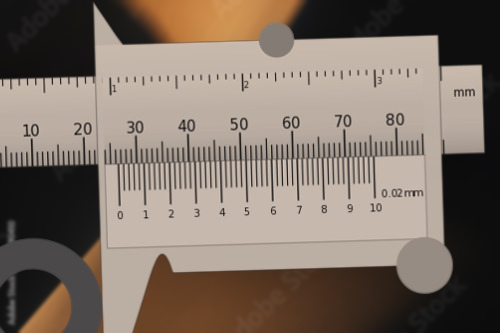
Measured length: 26.5
